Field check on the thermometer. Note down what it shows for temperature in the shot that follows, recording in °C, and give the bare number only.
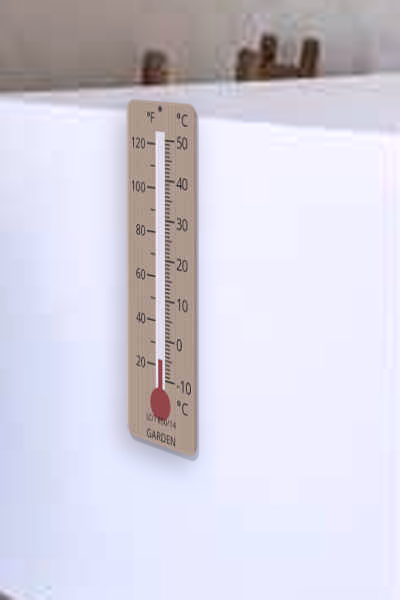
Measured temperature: -5
